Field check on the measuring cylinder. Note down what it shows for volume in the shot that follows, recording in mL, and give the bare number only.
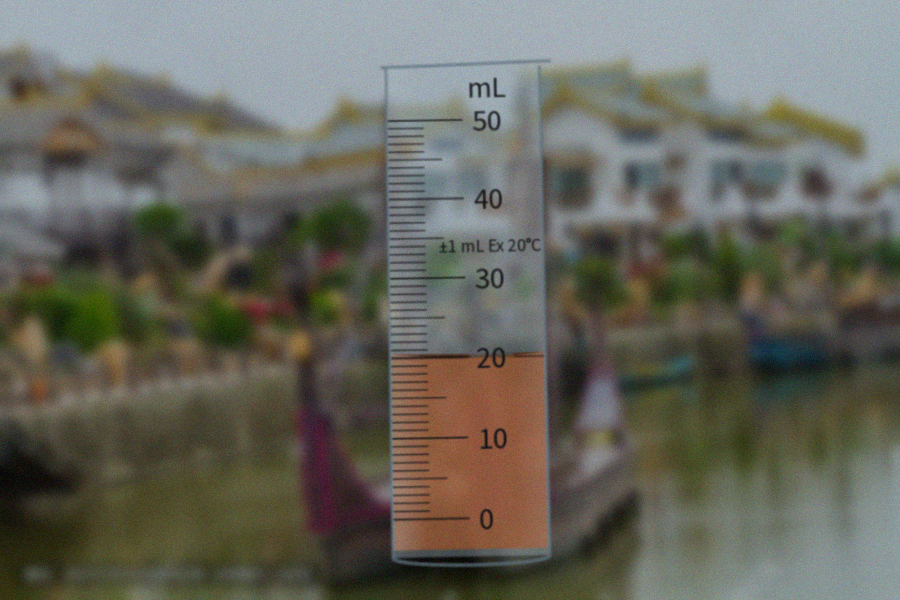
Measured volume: 20
